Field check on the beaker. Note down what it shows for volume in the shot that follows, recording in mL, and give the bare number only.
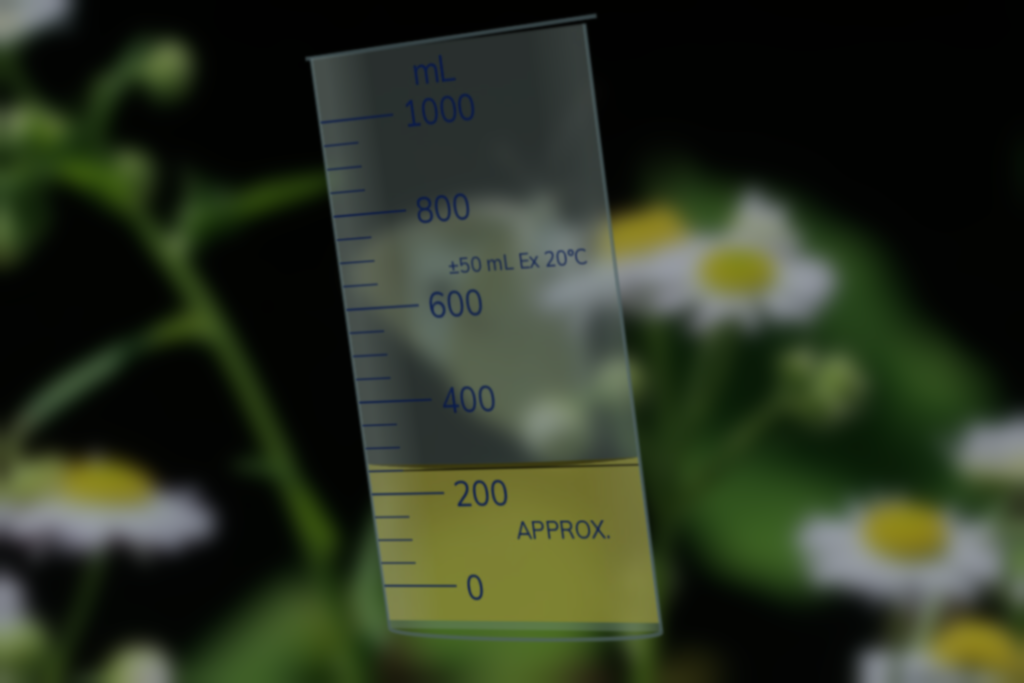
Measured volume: 250
